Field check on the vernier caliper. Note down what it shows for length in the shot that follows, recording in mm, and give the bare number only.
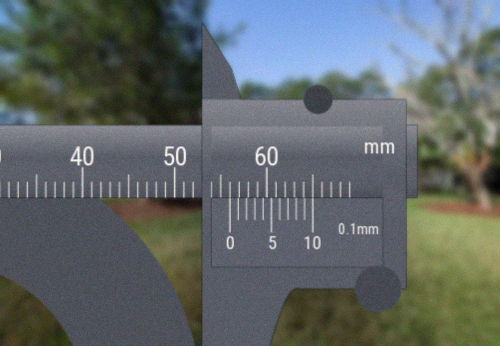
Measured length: 56.0
